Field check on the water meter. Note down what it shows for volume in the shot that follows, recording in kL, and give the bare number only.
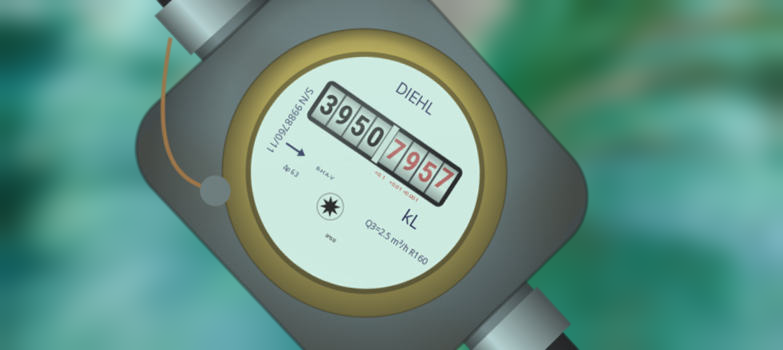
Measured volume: 3950.7957
